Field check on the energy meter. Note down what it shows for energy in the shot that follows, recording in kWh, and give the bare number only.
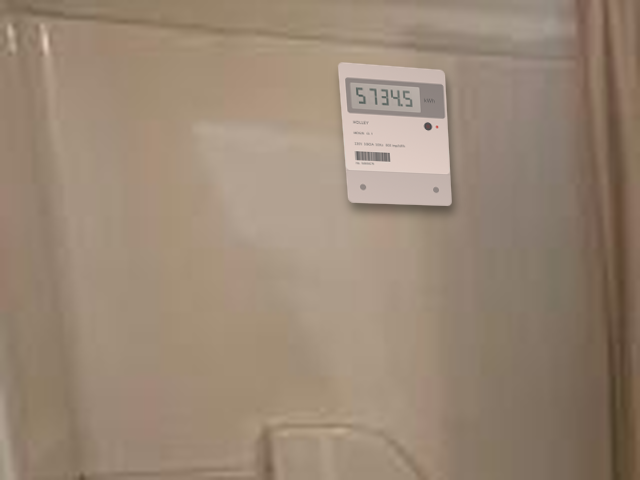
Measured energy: 5734.5
